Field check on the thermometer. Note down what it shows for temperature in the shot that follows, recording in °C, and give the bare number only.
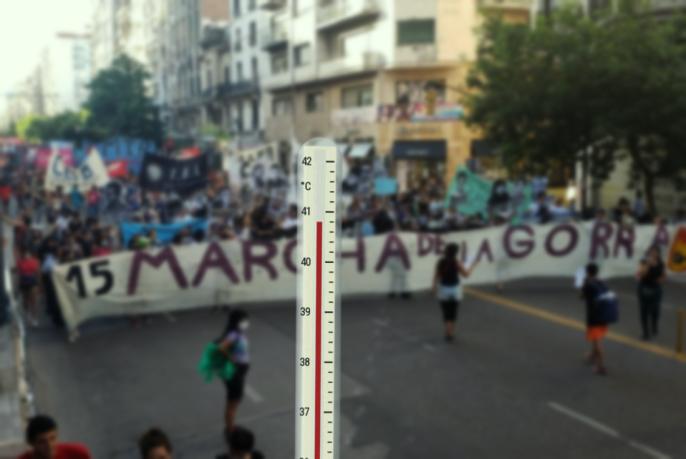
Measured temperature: 40.8
